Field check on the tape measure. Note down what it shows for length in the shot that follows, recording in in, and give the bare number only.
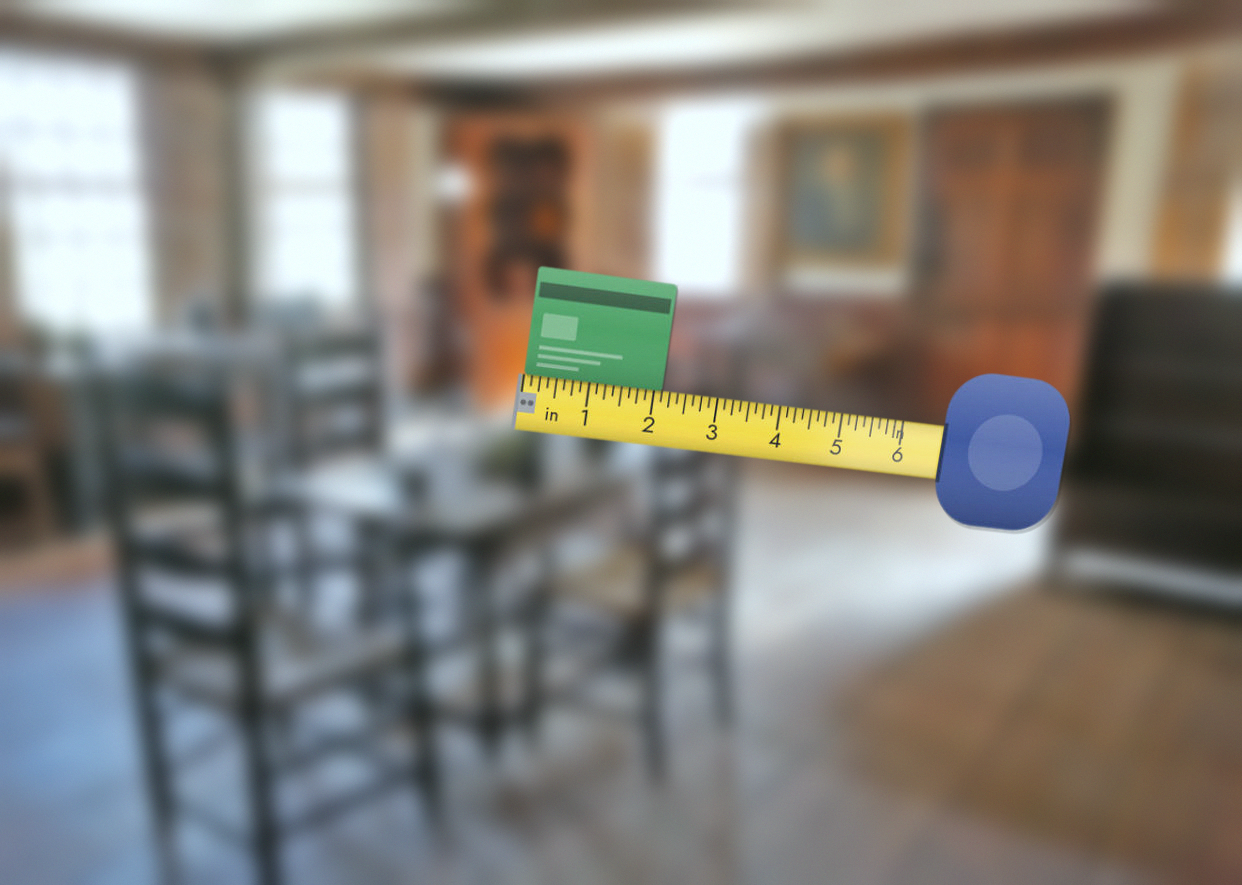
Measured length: 2.125
